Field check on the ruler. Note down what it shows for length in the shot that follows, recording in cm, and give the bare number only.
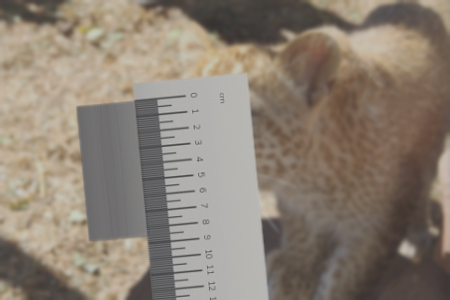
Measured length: 8.5
